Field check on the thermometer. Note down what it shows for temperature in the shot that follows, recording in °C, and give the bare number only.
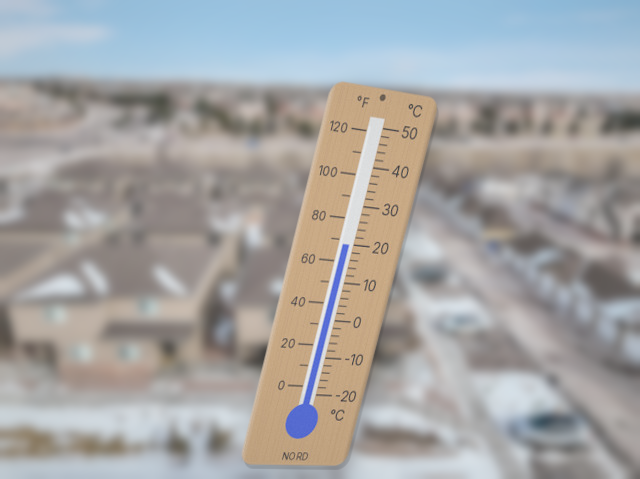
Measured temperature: 20
